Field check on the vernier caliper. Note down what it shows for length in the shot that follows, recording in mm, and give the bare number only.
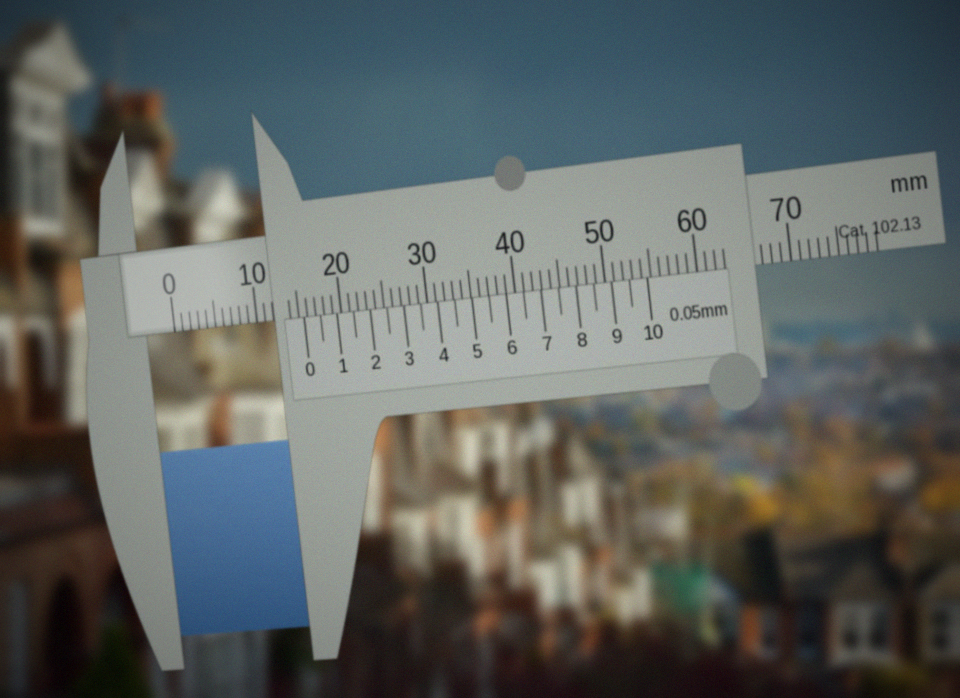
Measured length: 15.6
